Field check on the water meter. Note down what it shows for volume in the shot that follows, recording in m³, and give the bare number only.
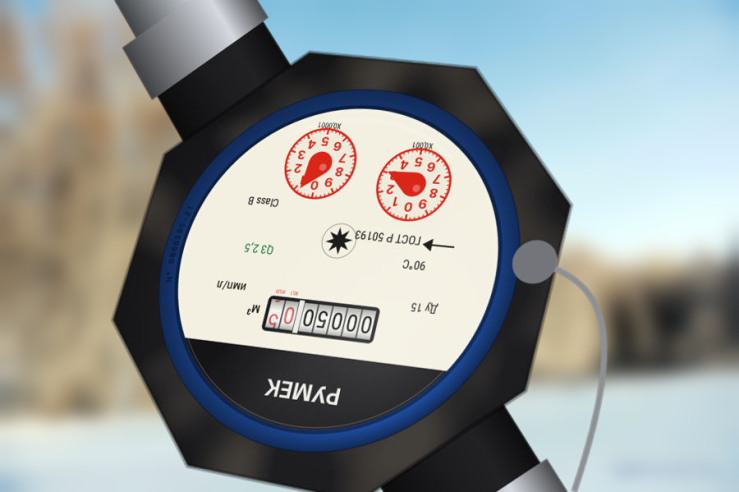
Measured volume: 50.0530
